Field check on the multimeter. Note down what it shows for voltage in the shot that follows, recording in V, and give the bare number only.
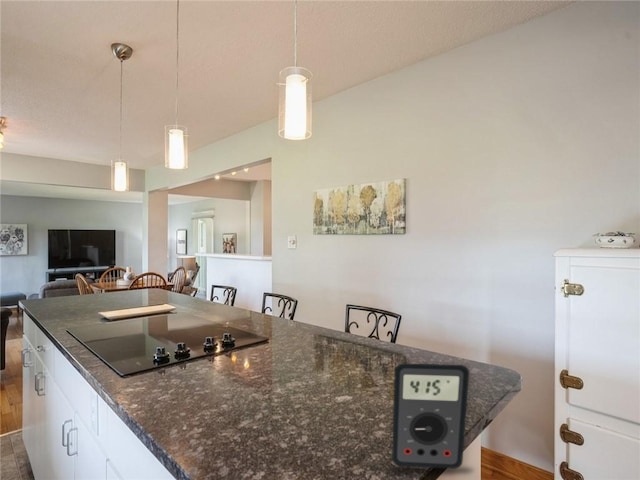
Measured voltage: 415
